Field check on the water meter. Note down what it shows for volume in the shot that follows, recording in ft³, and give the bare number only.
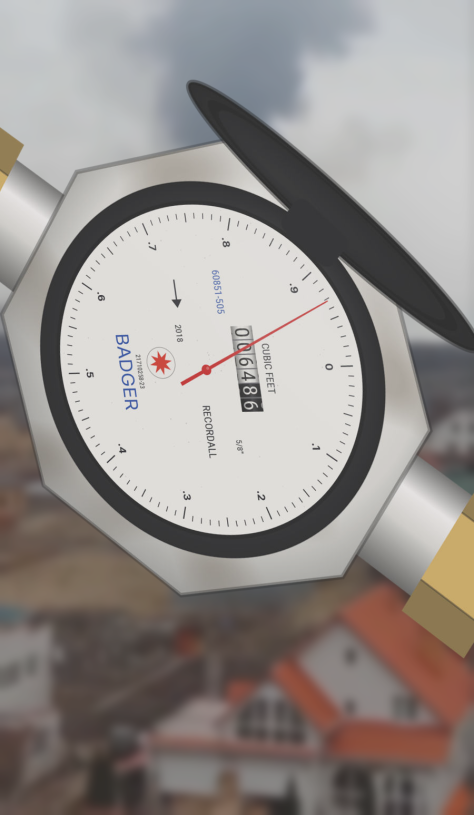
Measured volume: 6485.93
